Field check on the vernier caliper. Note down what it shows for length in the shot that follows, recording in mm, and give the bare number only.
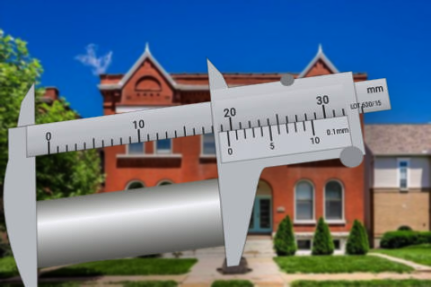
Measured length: 19.6
